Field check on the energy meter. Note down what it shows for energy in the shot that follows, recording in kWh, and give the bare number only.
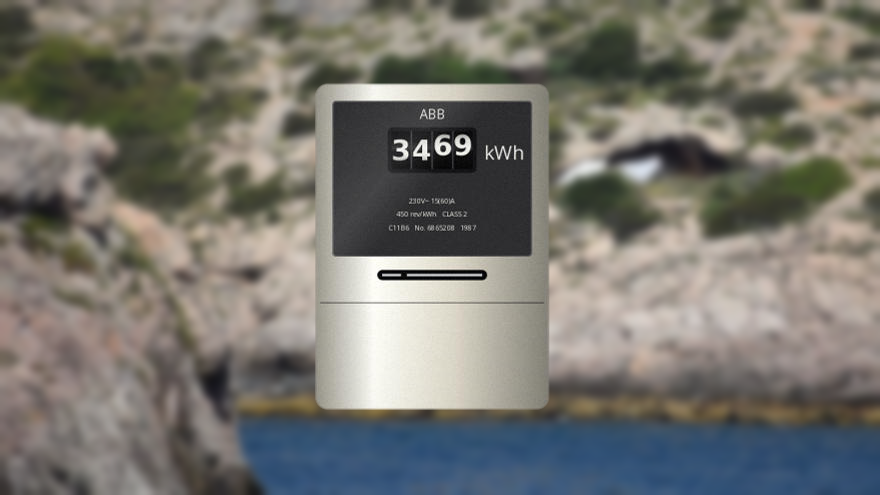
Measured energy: 3469
